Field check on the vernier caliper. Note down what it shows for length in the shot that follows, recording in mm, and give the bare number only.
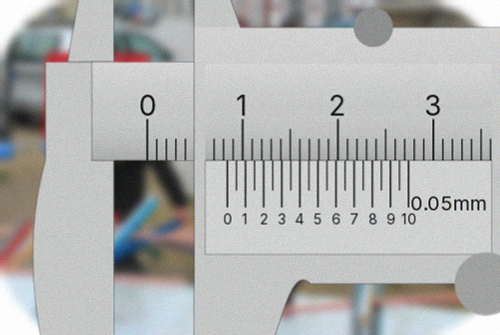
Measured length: 8.4
